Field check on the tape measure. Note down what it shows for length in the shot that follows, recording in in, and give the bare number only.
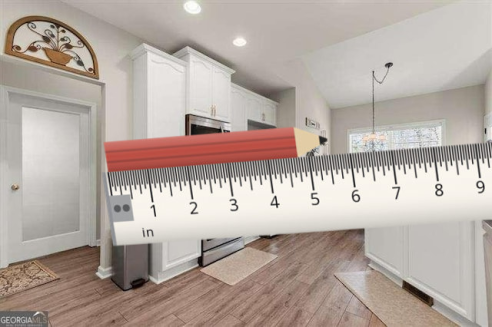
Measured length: 5.5
